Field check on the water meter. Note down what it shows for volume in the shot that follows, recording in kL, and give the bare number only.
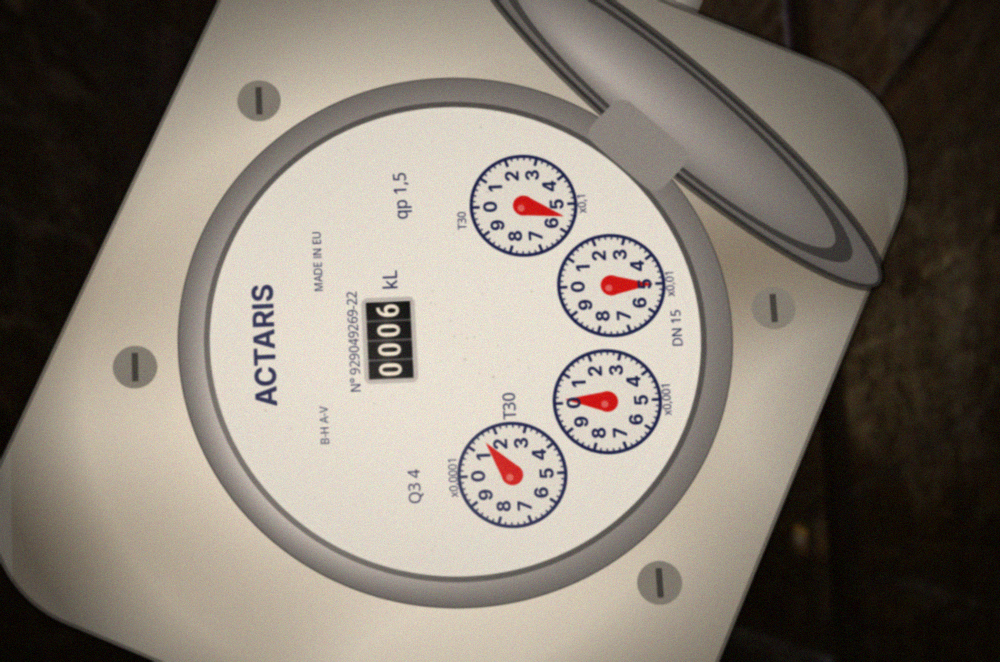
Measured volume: 6.5501
